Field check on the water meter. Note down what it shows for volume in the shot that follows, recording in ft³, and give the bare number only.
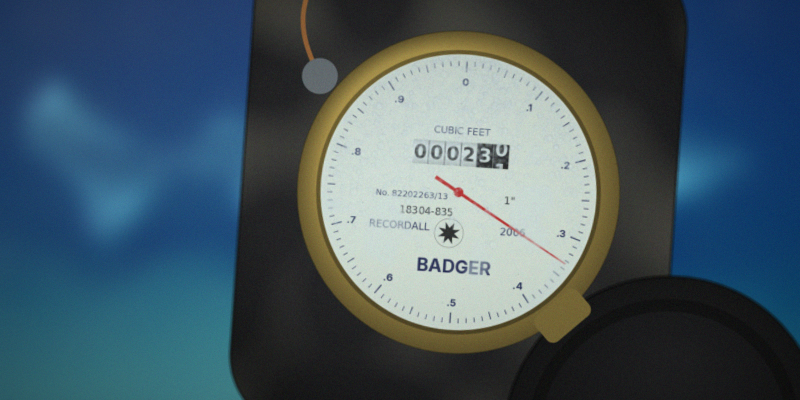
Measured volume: 230.33
